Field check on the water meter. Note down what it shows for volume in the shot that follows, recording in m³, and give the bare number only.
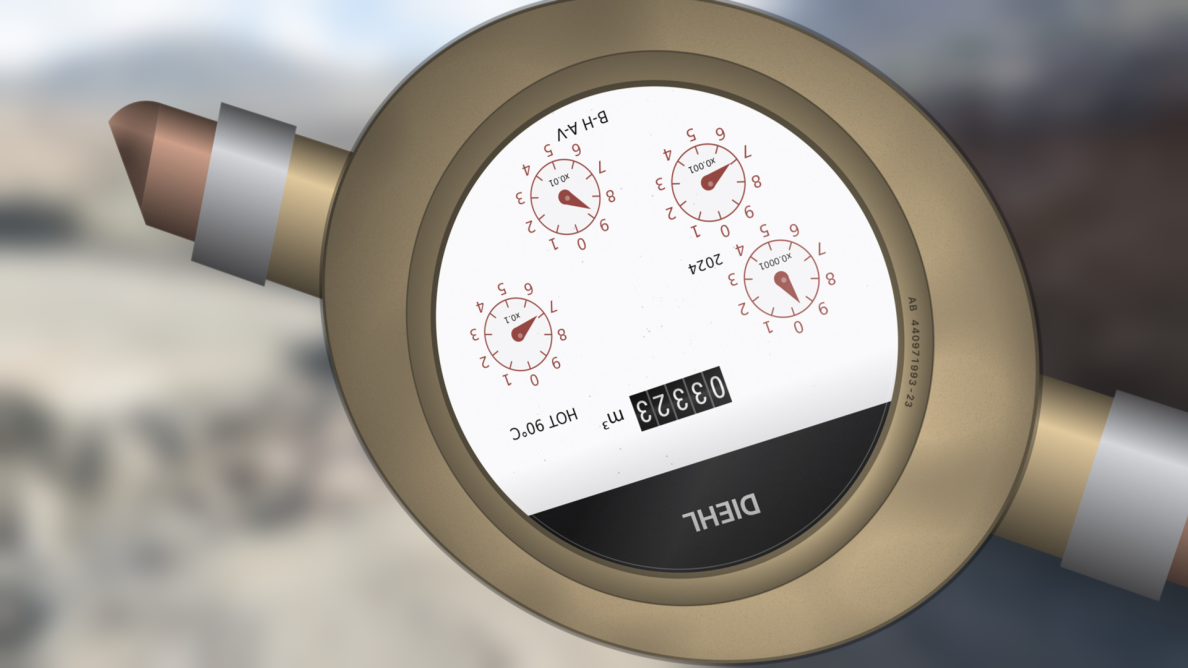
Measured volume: 3323.6869
